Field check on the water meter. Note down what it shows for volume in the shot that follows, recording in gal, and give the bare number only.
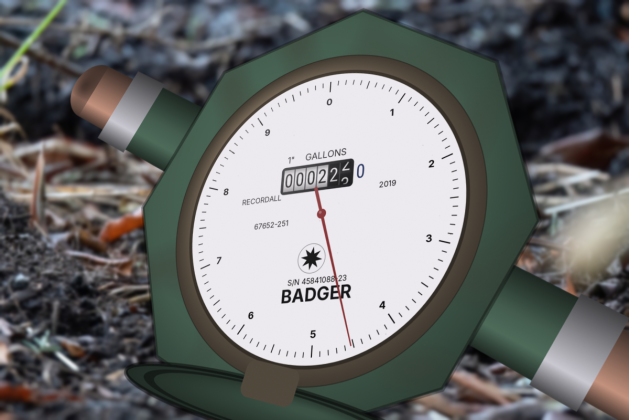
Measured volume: 2224.5
